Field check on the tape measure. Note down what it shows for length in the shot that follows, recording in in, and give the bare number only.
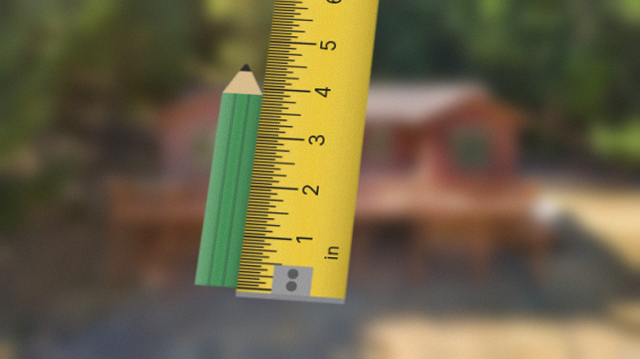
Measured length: 4.5
